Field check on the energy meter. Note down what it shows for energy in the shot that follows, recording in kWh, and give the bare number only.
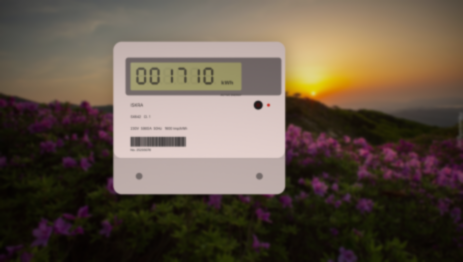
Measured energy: 1710
